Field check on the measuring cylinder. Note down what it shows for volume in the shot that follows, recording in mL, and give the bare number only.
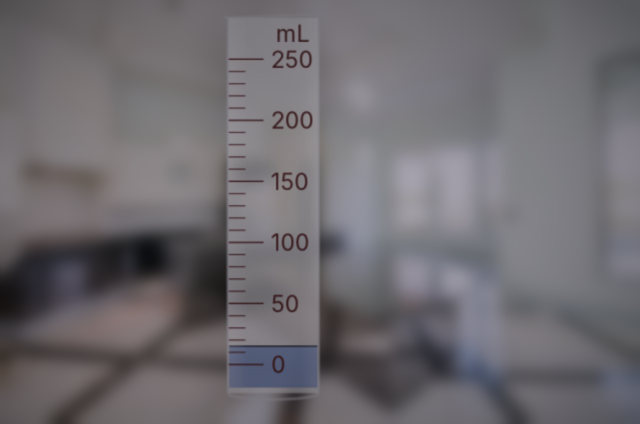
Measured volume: 15
